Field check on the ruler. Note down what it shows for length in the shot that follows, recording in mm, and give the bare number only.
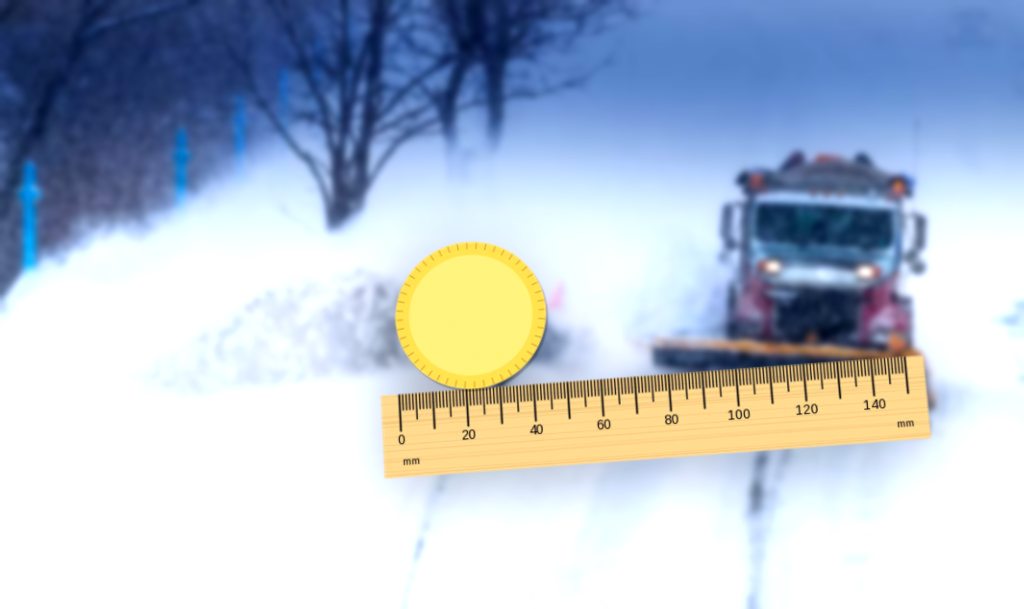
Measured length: 45
